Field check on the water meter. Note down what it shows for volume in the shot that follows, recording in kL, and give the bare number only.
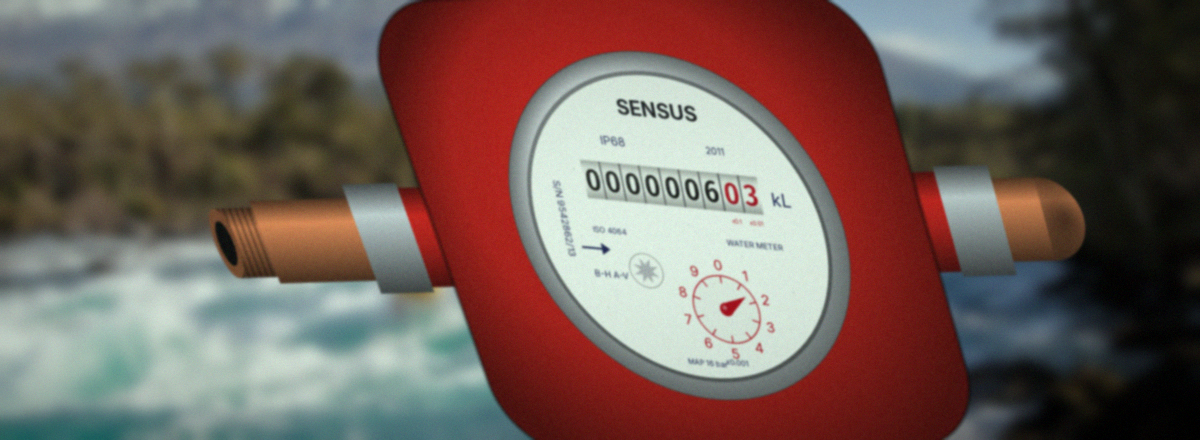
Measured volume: 6.031
